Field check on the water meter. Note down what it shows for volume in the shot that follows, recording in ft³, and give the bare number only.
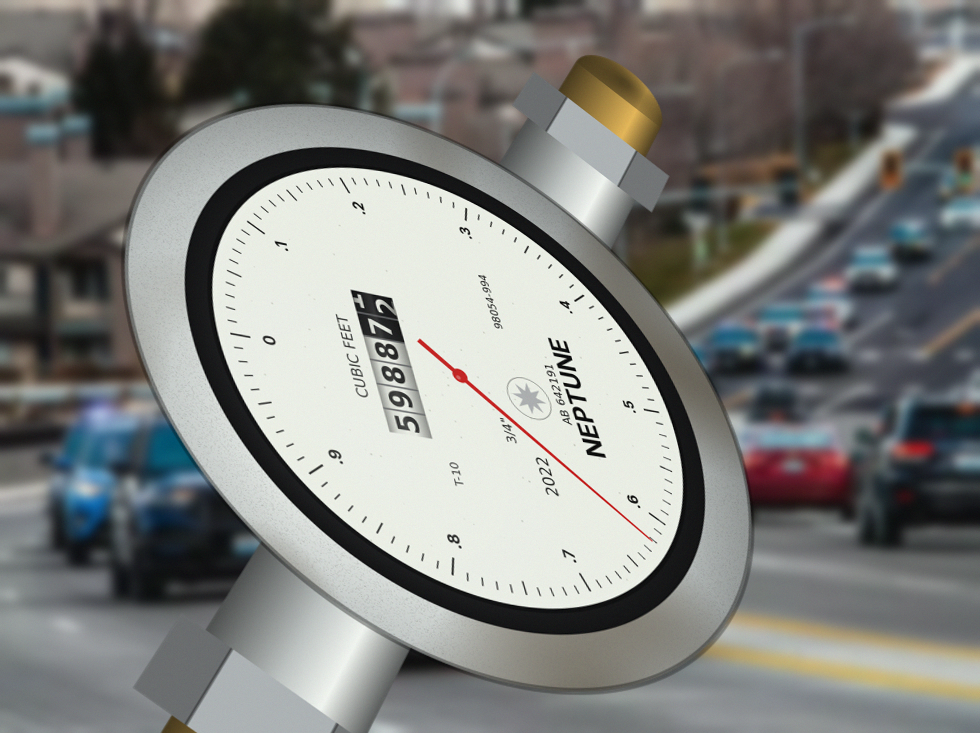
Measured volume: 598871.62
